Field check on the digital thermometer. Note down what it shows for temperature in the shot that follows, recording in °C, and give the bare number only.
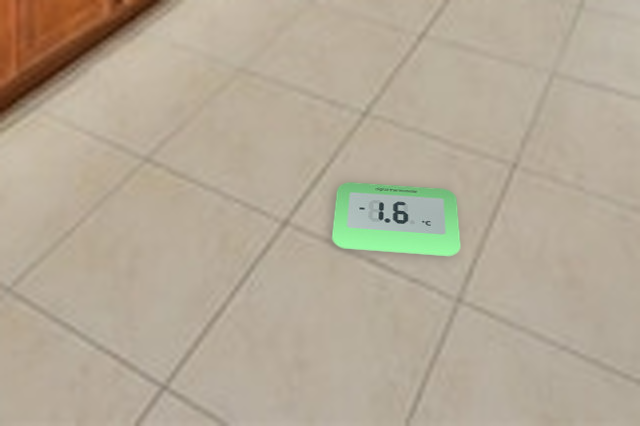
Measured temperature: -1.6
